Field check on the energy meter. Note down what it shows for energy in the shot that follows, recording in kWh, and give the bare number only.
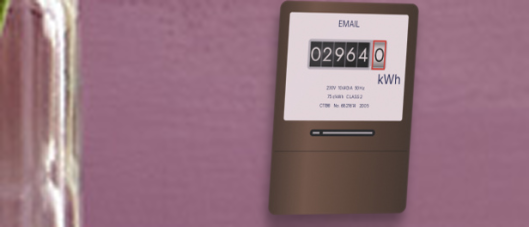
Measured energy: 2964.0
